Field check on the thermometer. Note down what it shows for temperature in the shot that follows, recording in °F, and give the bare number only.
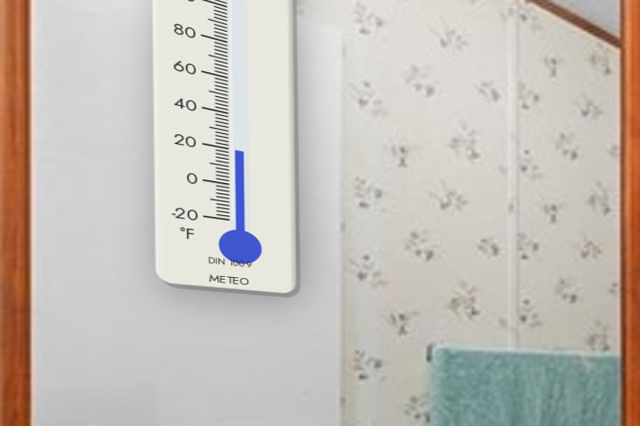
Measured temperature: 20
